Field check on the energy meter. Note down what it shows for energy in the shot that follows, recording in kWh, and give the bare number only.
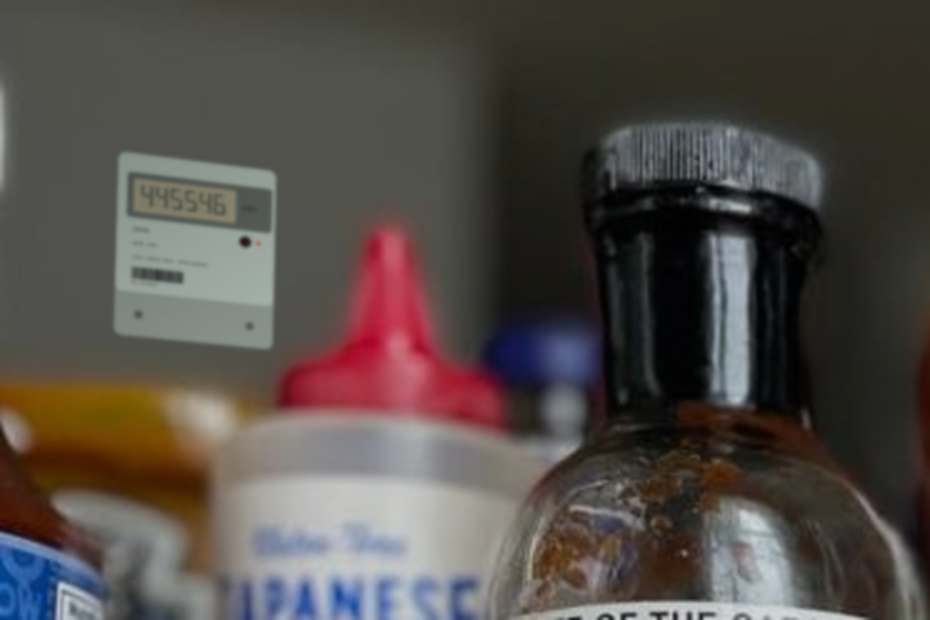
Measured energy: 445546
